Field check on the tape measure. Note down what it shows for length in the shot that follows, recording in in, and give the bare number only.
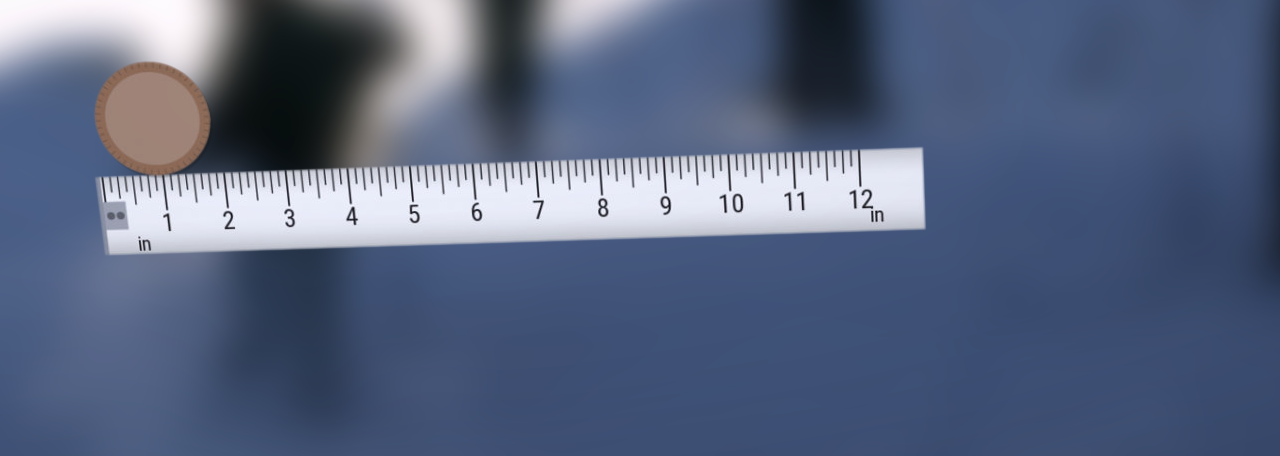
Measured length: 1.875
